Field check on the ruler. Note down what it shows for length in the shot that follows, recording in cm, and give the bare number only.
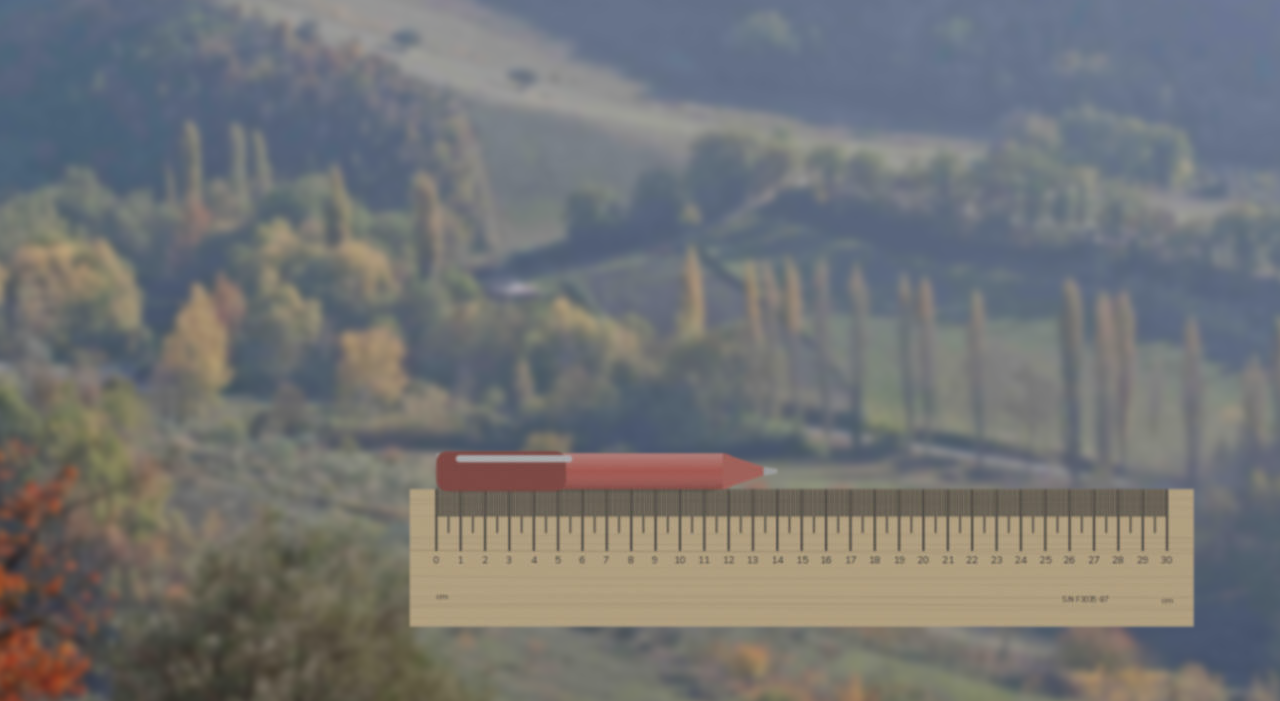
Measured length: 14
